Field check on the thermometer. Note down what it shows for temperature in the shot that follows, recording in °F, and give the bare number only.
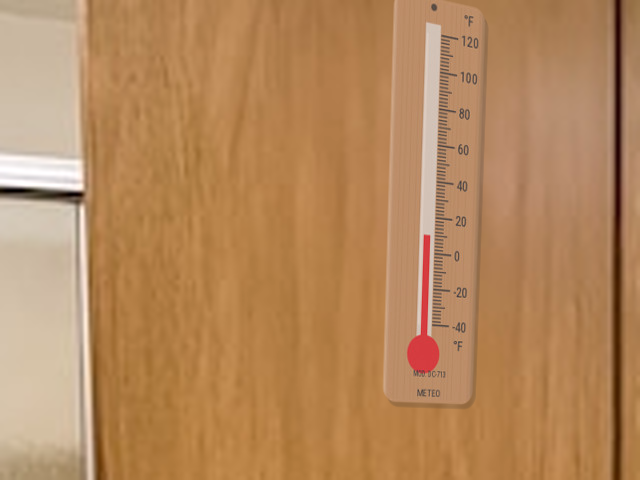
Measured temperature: 10
